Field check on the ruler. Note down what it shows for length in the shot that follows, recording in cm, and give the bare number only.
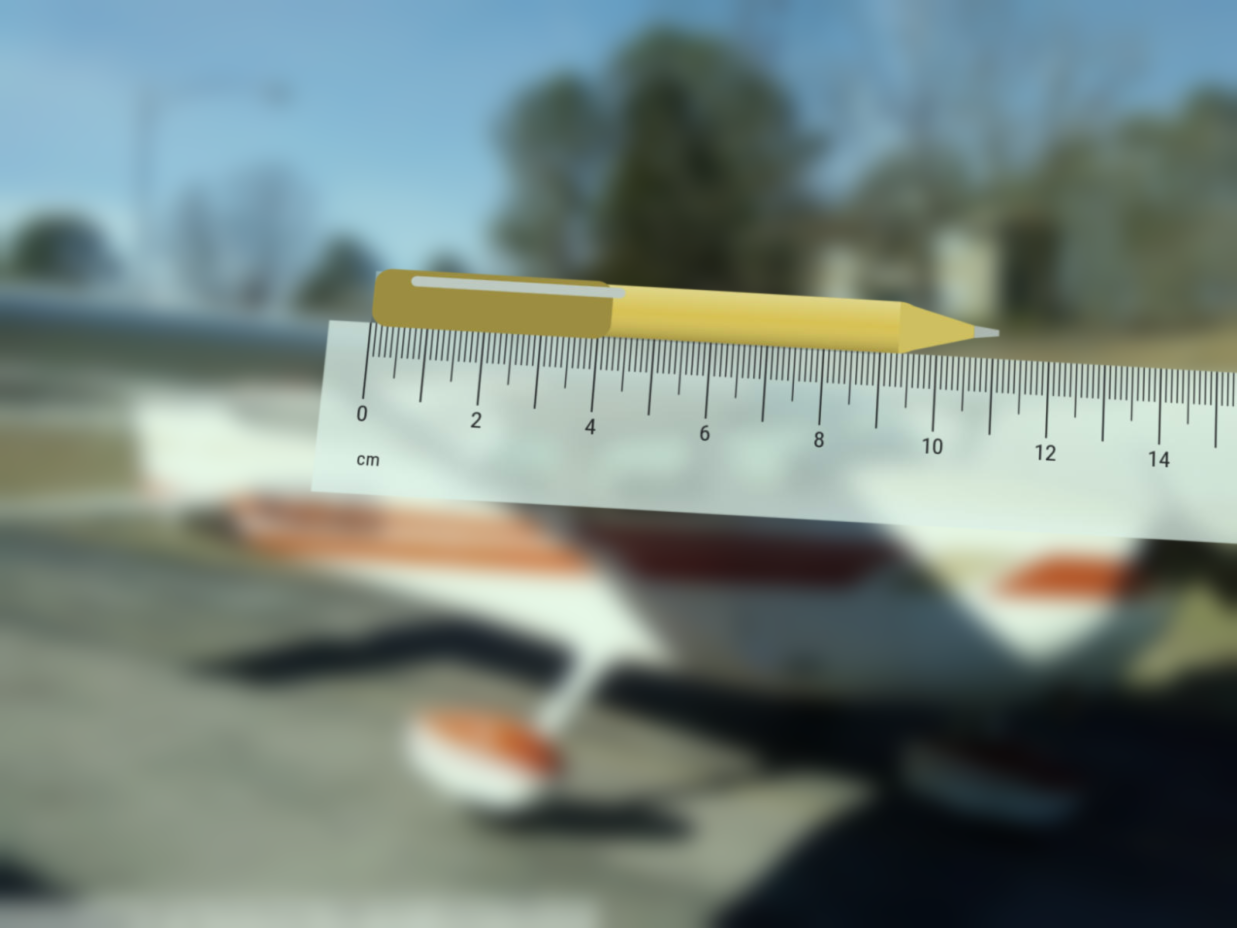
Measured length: 11.1
